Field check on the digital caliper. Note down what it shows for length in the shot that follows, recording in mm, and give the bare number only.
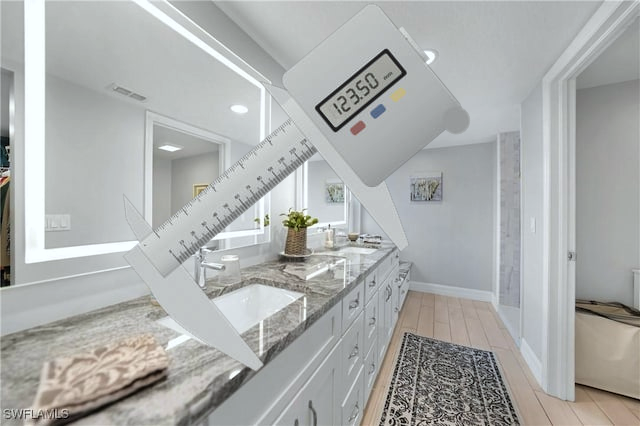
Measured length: 123.50
